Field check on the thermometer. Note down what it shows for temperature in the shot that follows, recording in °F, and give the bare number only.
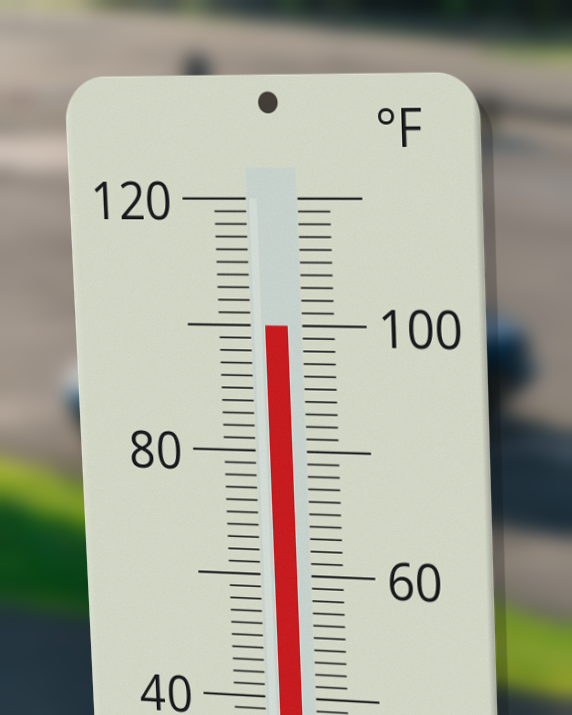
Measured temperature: 100
